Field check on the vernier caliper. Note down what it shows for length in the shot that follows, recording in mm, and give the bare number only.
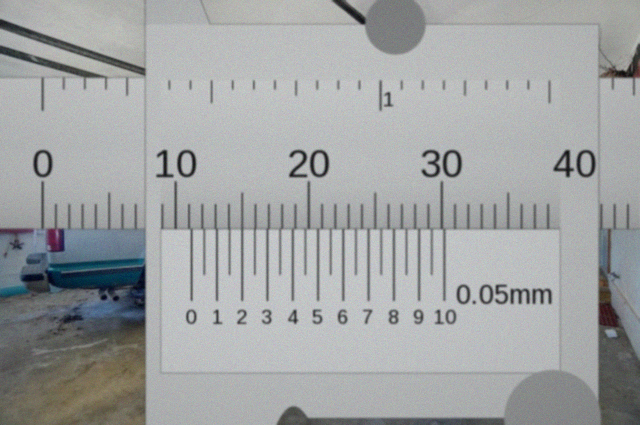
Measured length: 11.2
